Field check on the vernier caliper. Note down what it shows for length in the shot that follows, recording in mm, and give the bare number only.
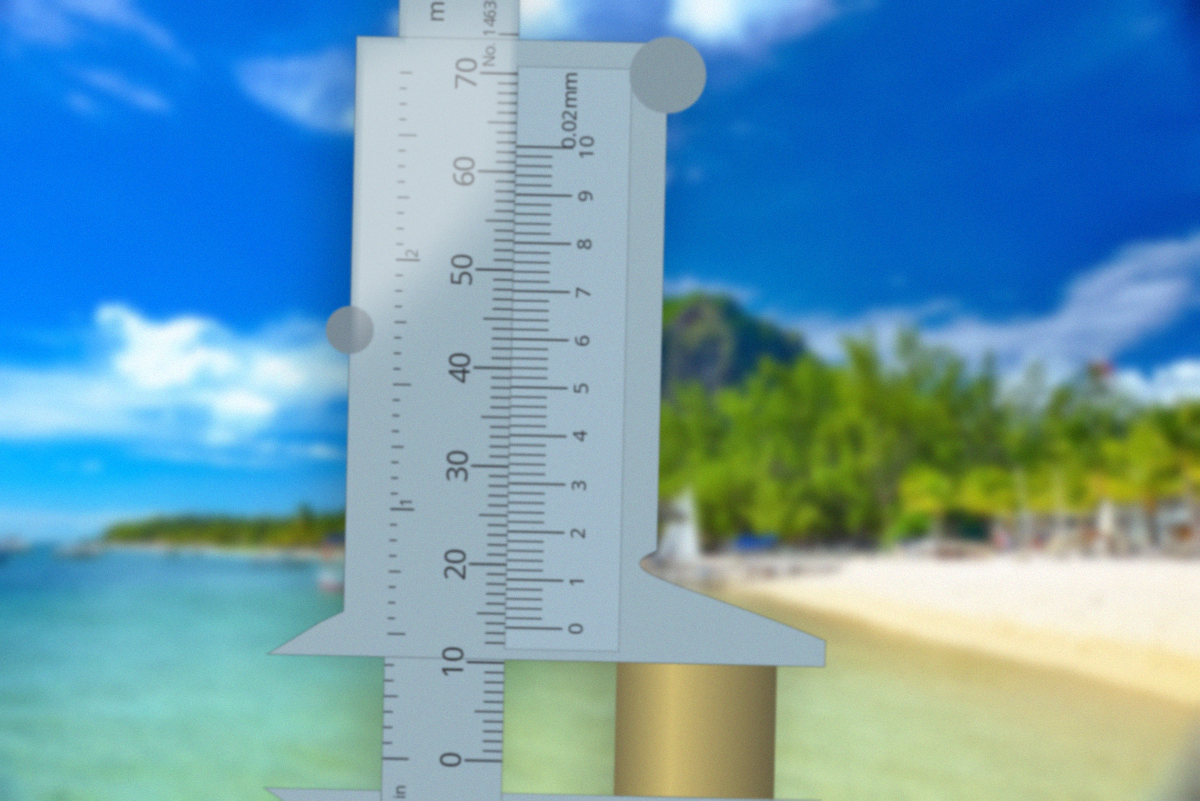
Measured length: 13.6
